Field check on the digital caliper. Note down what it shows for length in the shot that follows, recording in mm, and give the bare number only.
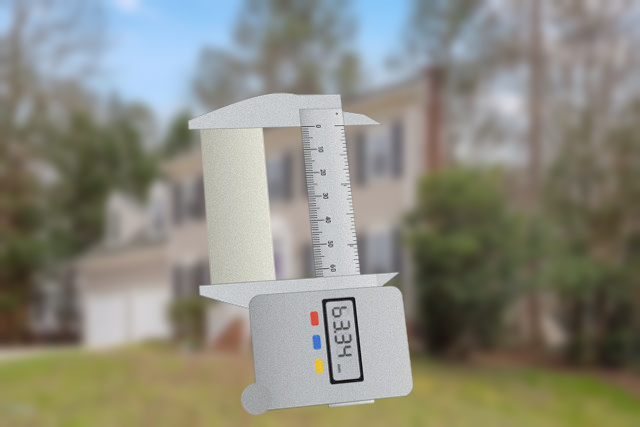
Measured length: 63.34
